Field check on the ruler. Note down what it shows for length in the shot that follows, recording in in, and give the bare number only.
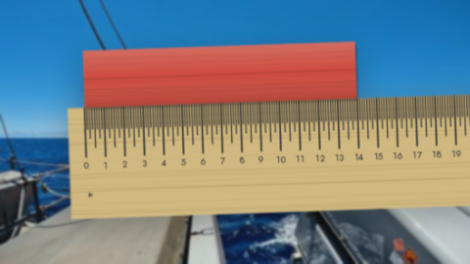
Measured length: 14
